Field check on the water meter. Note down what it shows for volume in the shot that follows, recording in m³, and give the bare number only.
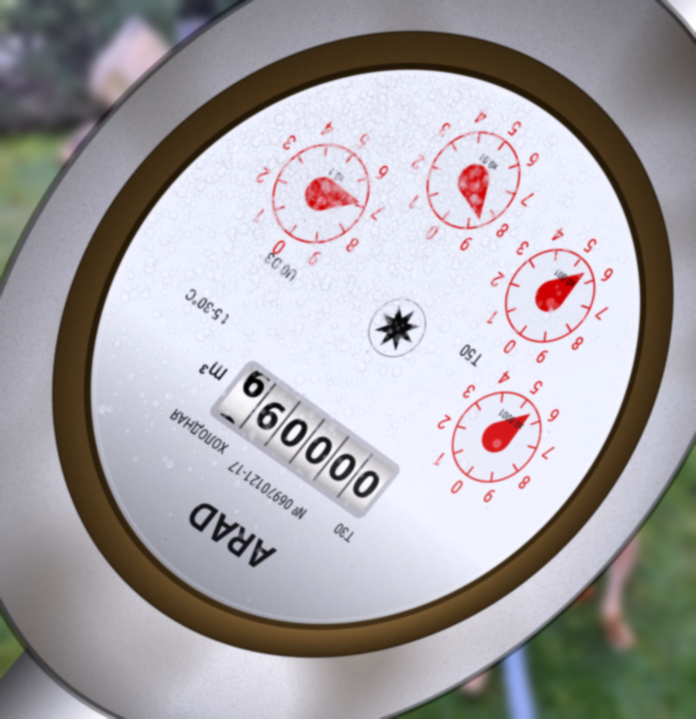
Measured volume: 98.6855
